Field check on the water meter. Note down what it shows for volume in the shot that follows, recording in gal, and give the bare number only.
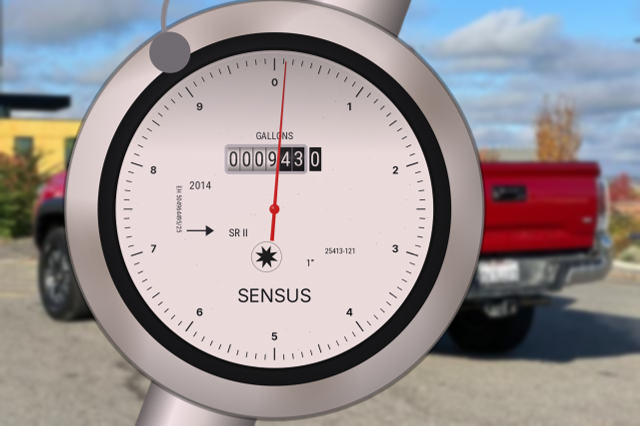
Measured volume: 9430.1
